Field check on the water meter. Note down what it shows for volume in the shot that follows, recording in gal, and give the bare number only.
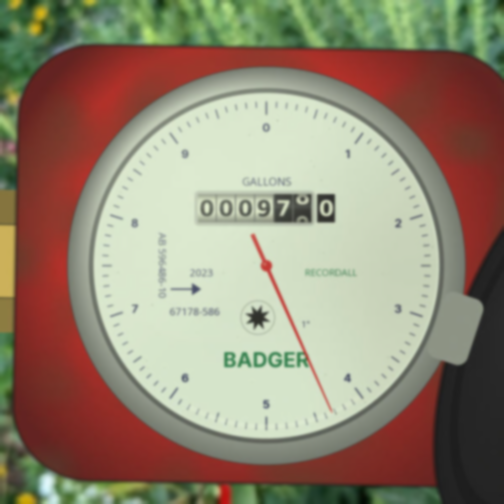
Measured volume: 9784.3
